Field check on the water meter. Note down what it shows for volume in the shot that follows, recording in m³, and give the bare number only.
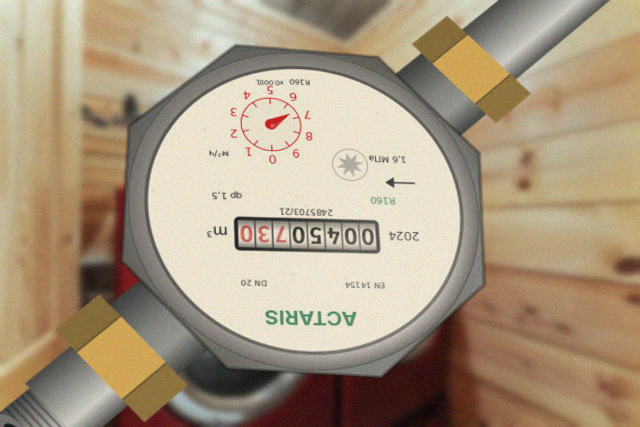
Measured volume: 450.7306
